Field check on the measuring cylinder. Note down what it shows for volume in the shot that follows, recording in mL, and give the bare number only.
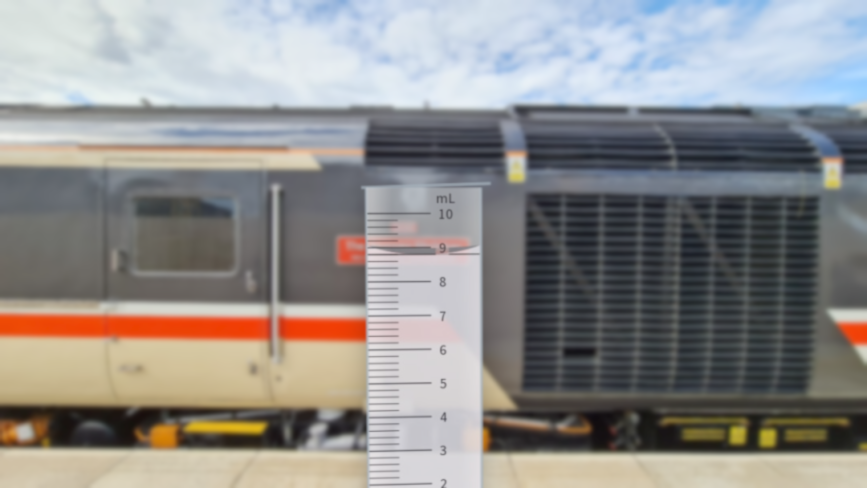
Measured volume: 8.8
